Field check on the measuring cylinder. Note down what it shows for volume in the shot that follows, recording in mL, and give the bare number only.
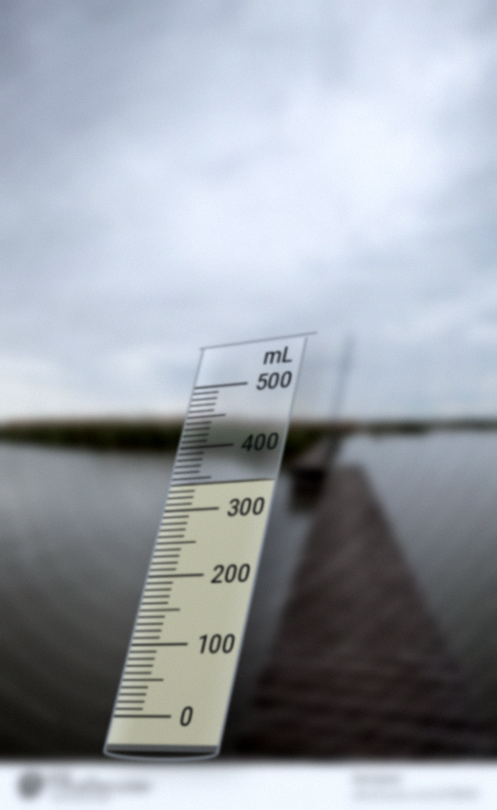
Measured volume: 340
